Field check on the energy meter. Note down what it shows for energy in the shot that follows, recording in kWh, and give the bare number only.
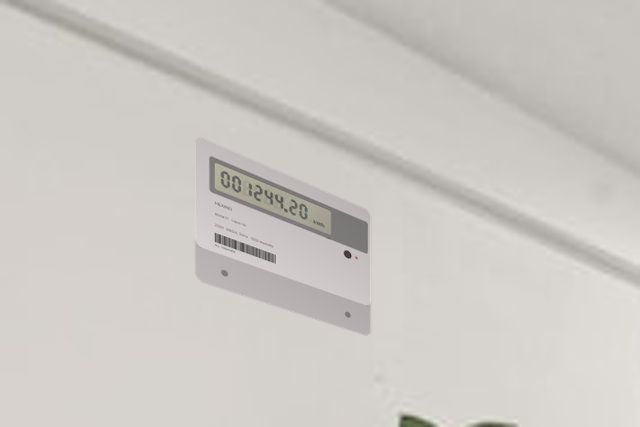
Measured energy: 1244.20
